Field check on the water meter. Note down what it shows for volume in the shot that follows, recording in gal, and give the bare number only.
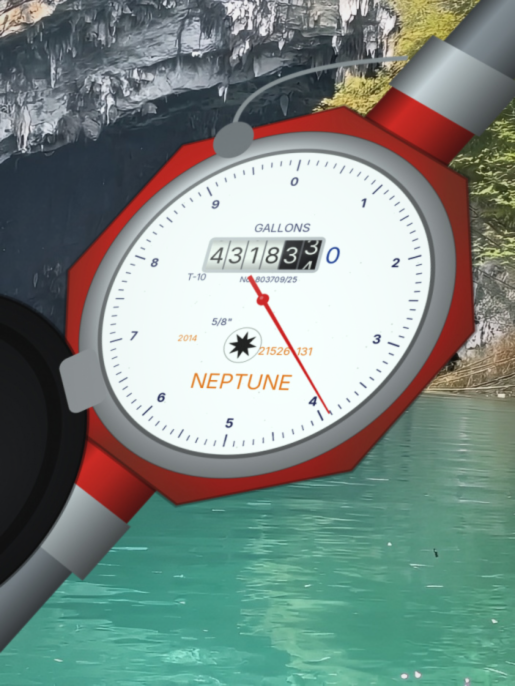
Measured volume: 4318333.9
